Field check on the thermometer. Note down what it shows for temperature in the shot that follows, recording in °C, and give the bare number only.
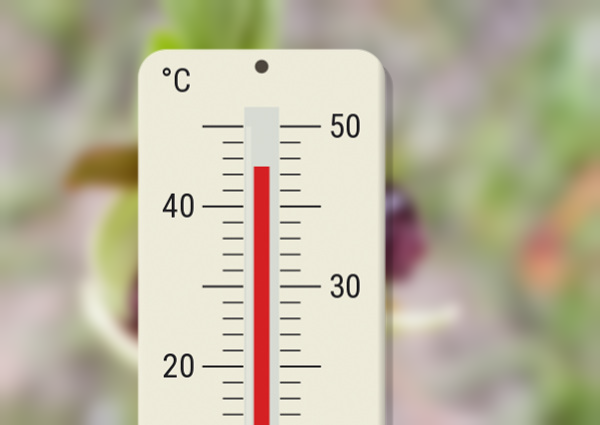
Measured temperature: 45
